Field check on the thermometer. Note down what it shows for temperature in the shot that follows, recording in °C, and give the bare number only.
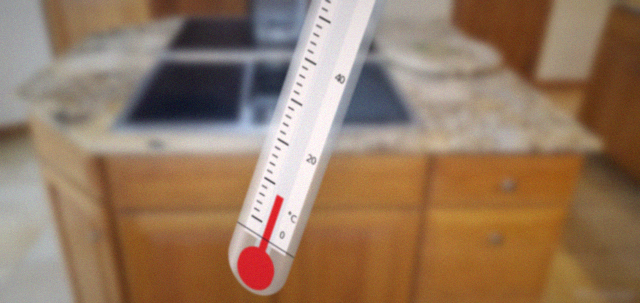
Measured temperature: 8
